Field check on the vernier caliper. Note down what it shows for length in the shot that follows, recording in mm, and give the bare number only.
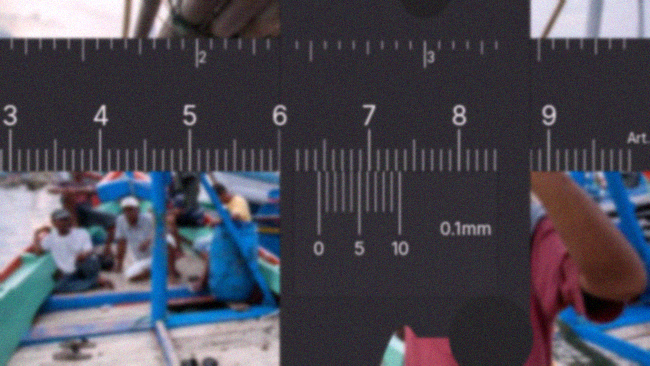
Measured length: 64.4
